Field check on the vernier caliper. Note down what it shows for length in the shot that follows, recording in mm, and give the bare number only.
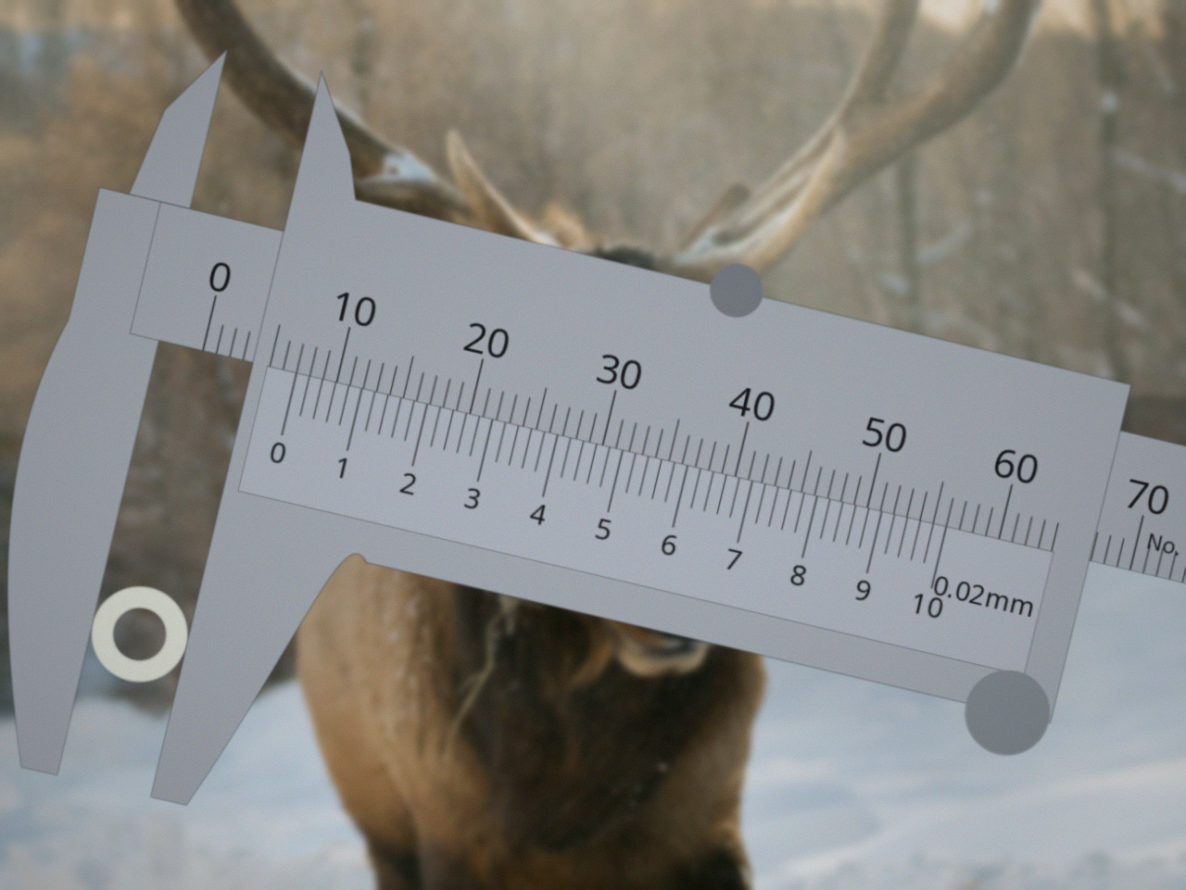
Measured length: 7.0
